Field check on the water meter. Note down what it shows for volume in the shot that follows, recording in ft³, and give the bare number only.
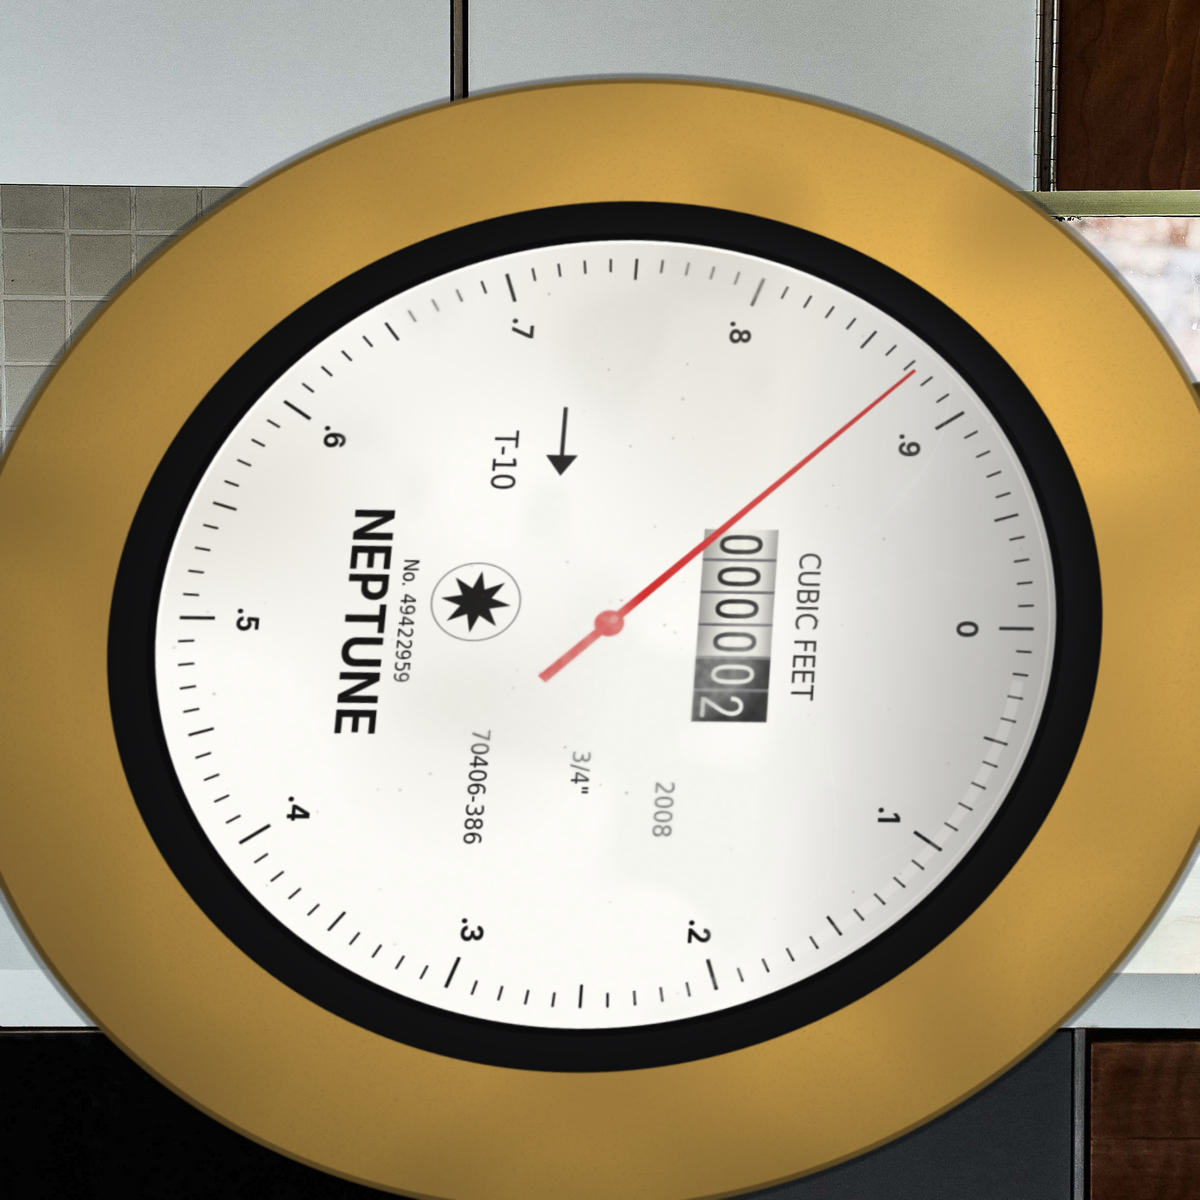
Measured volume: 1.87
